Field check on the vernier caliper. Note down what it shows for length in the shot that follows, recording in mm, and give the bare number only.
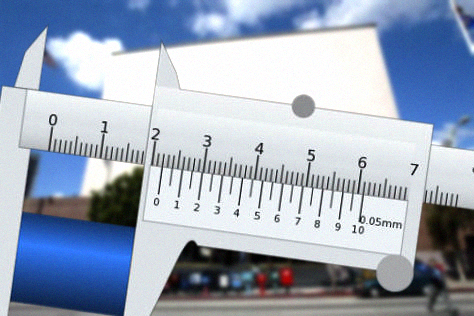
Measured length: 22.0
